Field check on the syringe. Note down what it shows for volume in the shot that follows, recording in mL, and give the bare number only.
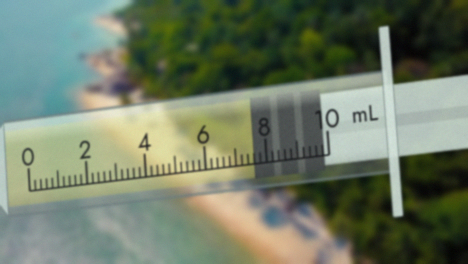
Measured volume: 7.6
